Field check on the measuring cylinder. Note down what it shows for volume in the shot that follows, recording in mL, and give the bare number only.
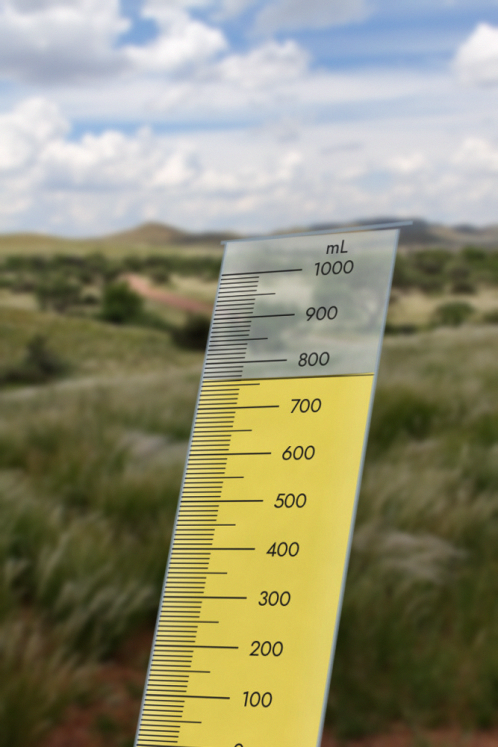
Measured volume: 760
